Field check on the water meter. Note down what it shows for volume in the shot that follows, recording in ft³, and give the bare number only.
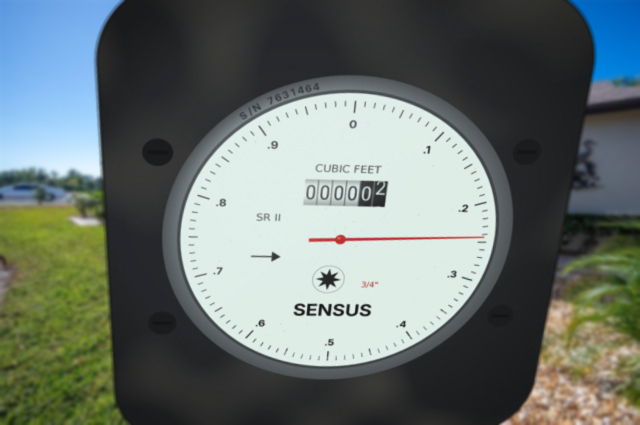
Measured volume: 2.24
